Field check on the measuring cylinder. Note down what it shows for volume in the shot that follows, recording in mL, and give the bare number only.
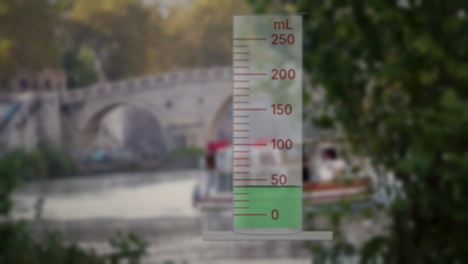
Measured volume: 40
